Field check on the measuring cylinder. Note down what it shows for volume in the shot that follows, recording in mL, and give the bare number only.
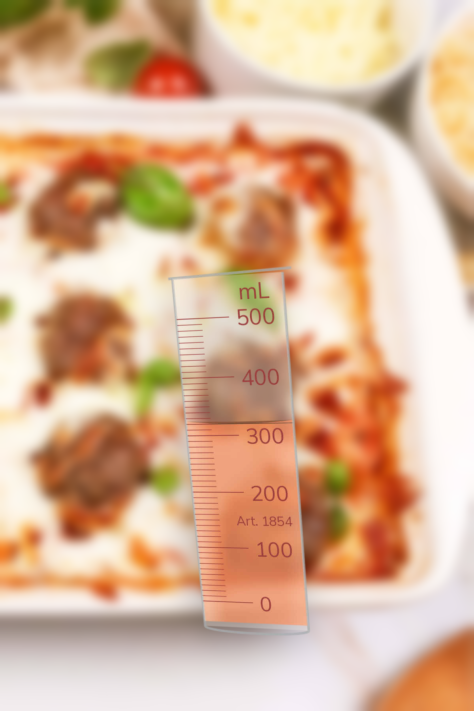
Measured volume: 320
